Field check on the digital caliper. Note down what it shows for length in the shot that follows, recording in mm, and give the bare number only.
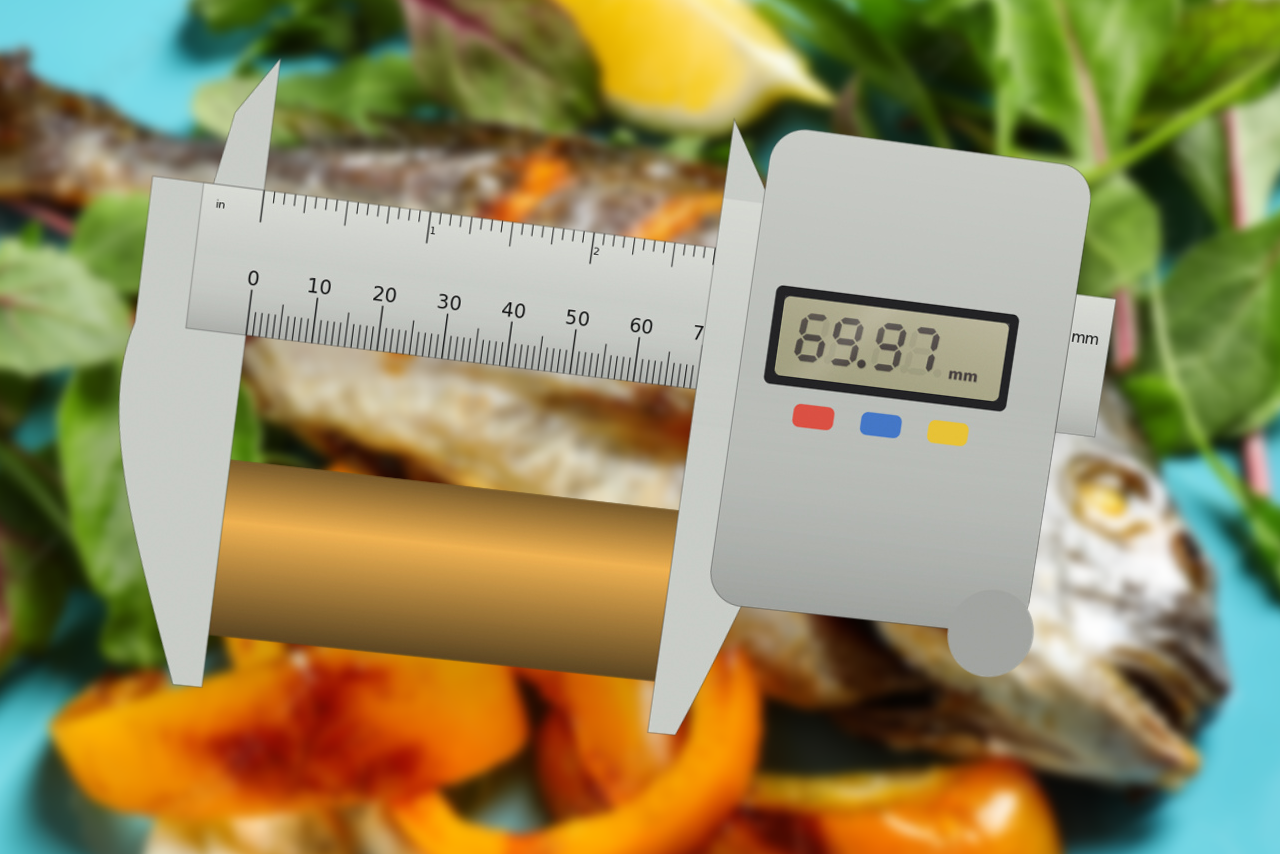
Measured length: 69.97
